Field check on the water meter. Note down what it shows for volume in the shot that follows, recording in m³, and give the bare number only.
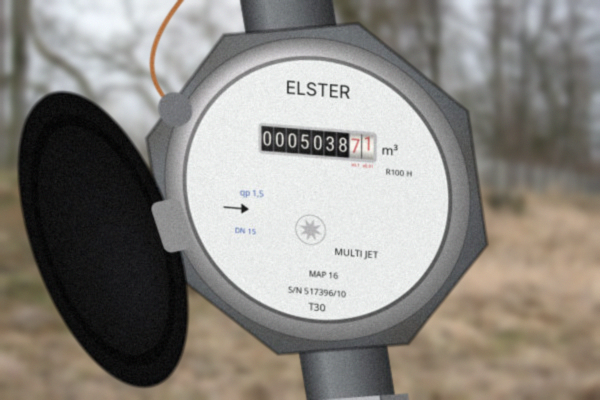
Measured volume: 5038.71
